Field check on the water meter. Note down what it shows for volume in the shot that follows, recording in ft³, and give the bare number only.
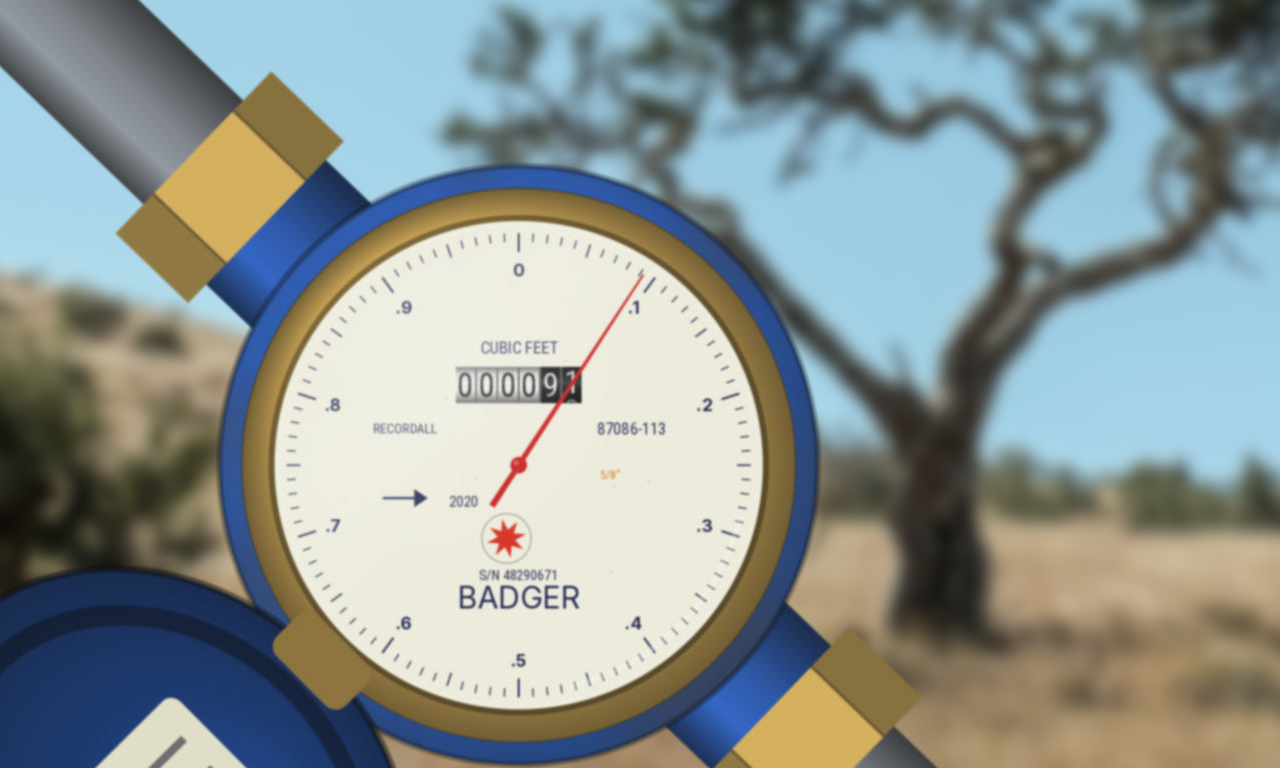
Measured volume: 91.09
